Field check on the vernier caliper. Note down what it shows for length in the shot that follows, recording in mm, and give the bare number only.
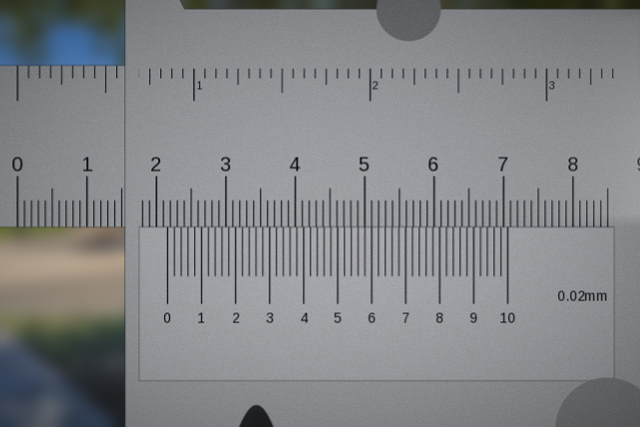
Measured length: 21.6
